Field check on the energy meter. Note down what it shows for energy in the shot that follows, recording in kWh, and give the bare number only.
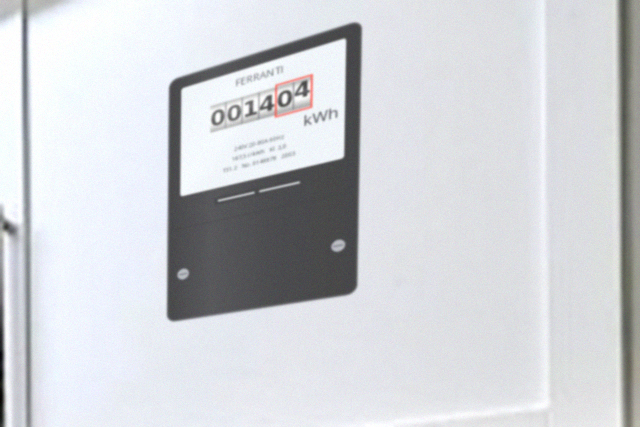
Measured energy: 14.04
